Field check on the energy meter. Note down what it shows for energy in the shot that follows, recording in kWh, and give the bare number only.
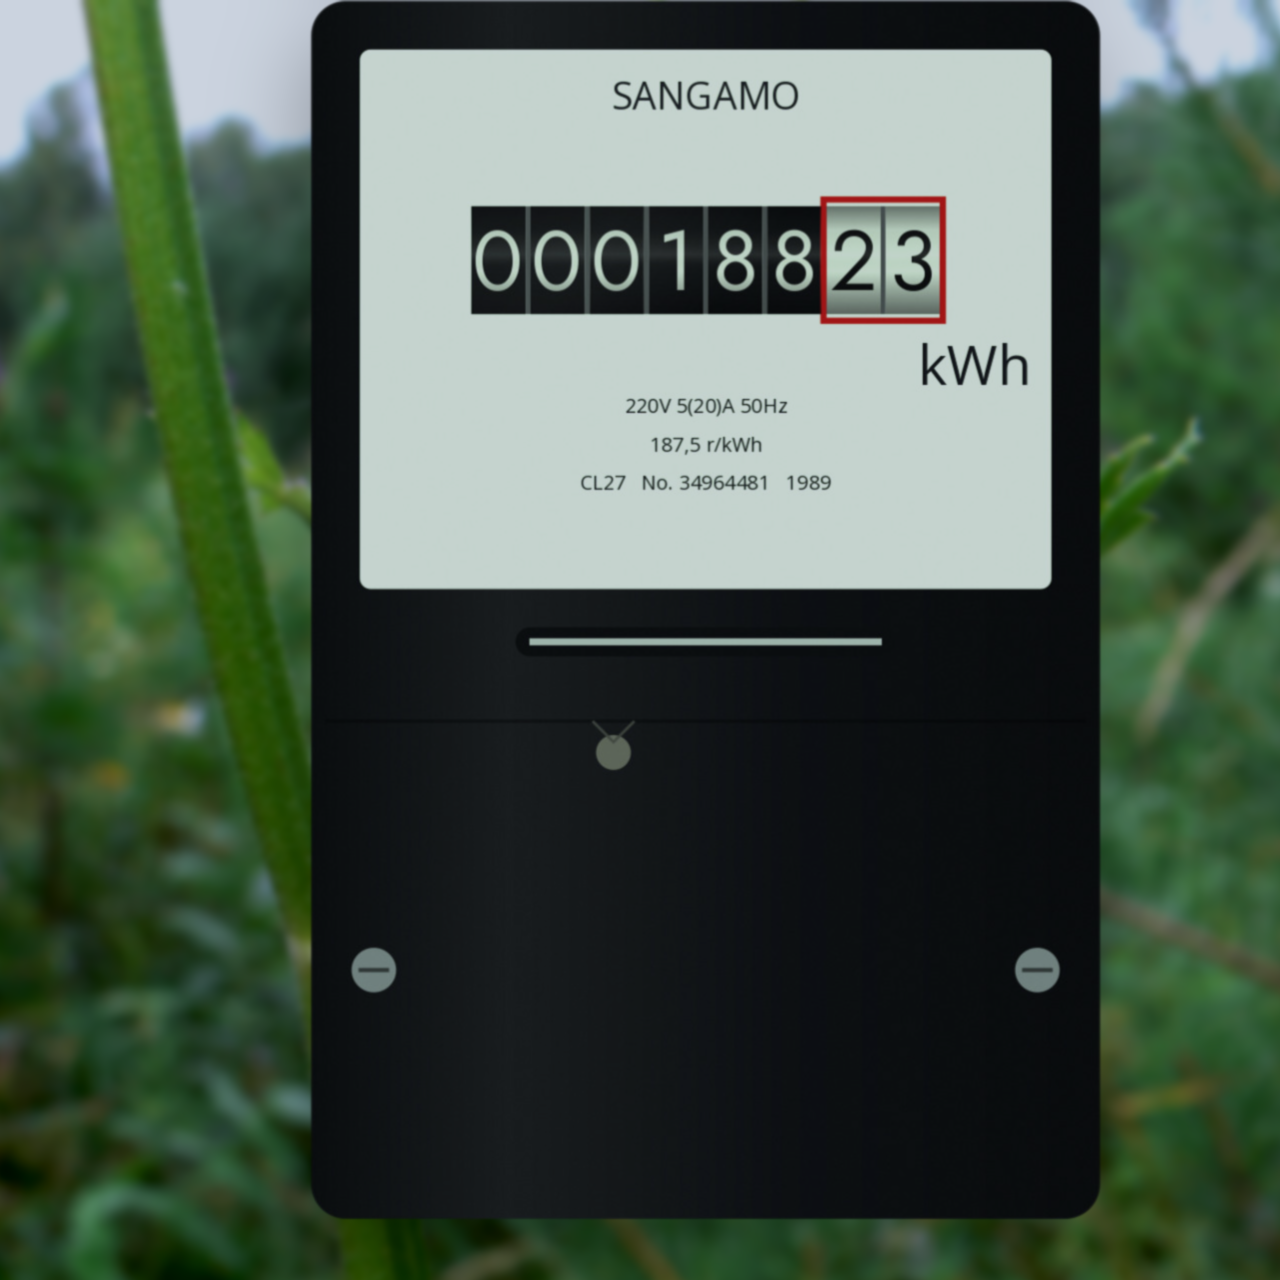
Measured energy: 188.23
